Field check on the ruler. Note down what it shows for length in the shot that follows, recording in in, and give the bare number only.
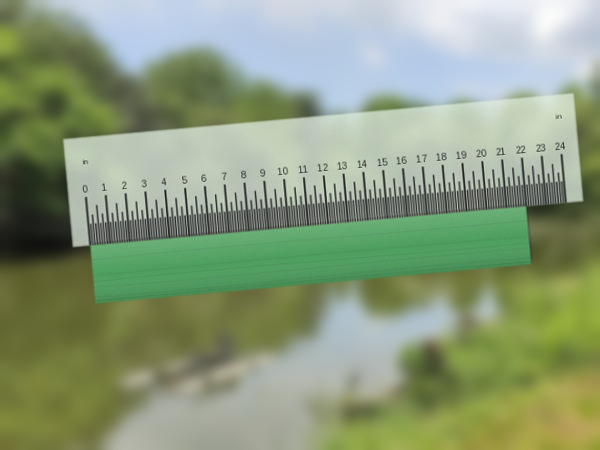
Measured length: 22
